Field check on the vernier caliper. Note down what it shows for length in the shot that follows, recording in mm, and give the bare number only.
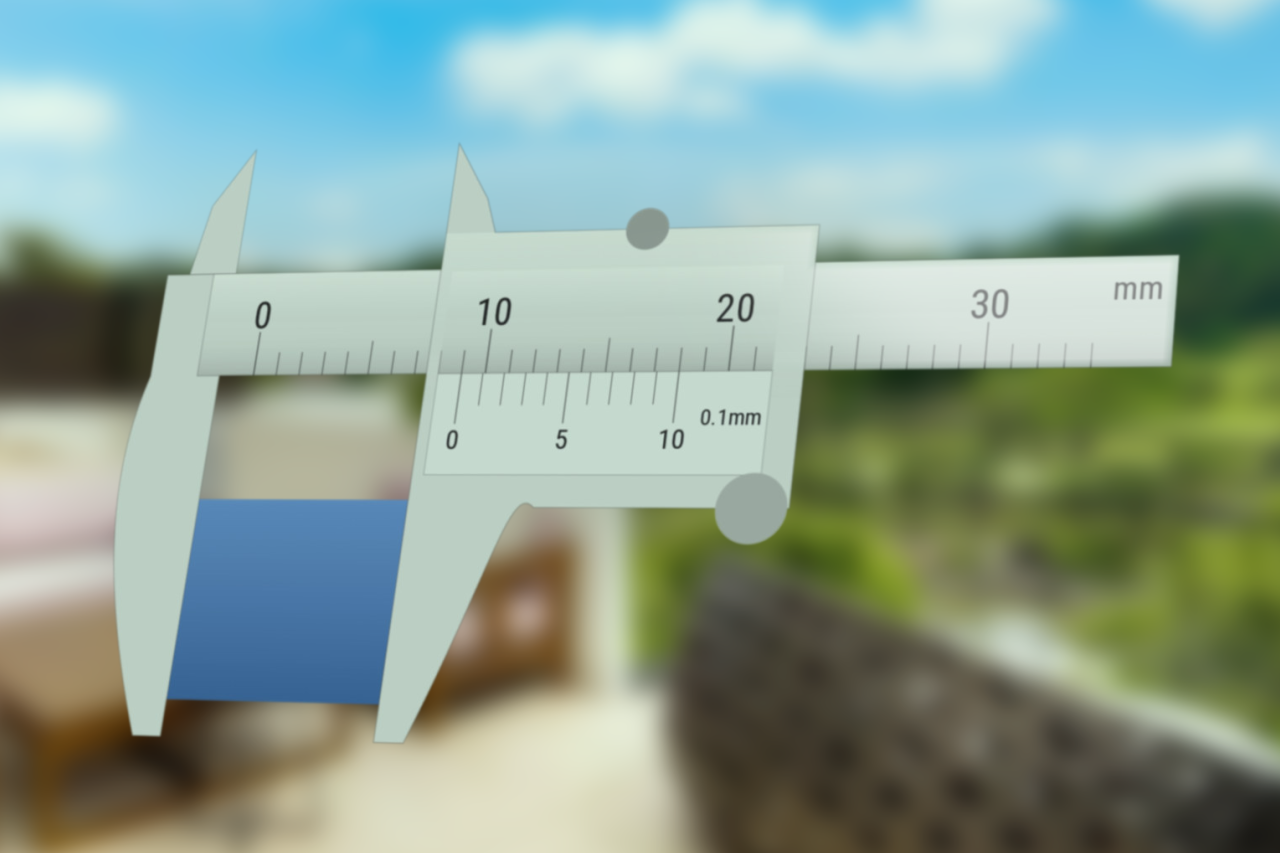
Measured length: 9.0
